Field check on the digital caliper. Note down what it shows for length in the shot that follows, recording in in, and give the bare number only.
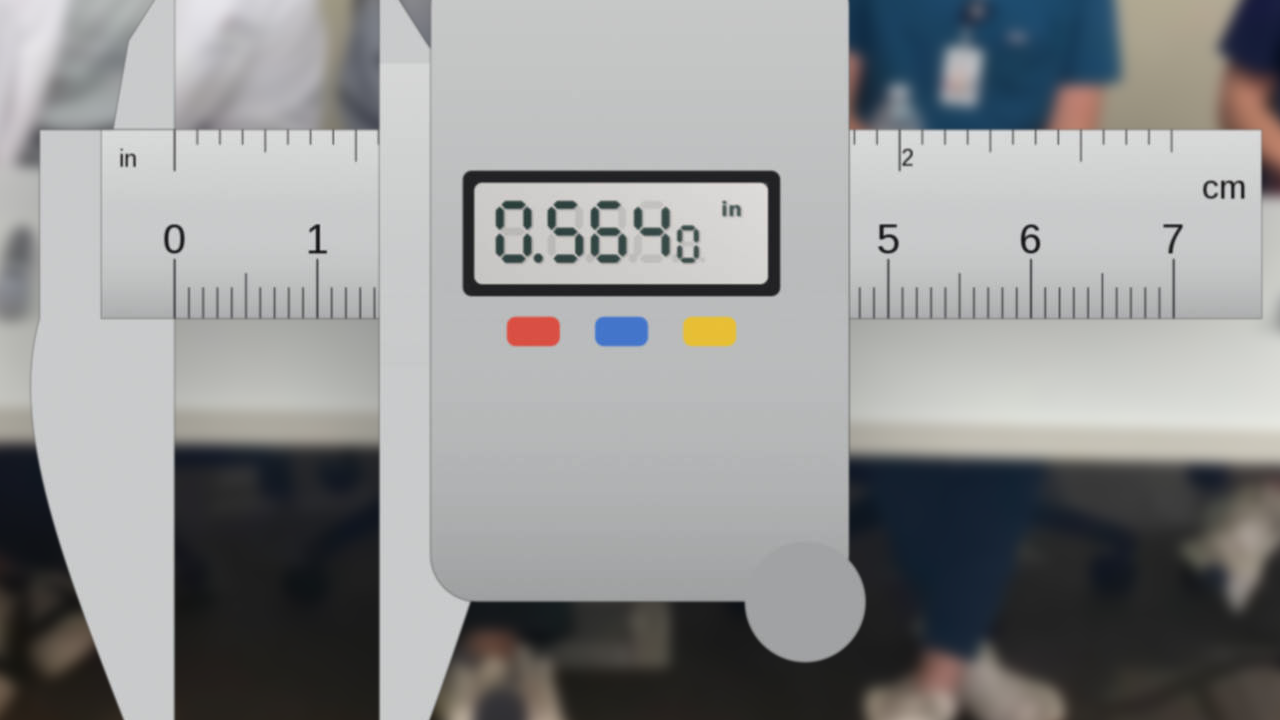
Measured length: 0.5640
